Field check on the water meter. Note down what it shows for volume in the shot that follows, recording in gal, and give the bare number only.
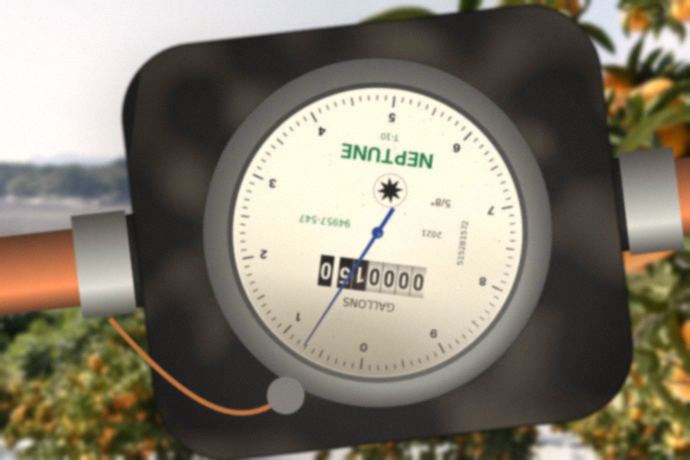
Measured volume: 150.7
